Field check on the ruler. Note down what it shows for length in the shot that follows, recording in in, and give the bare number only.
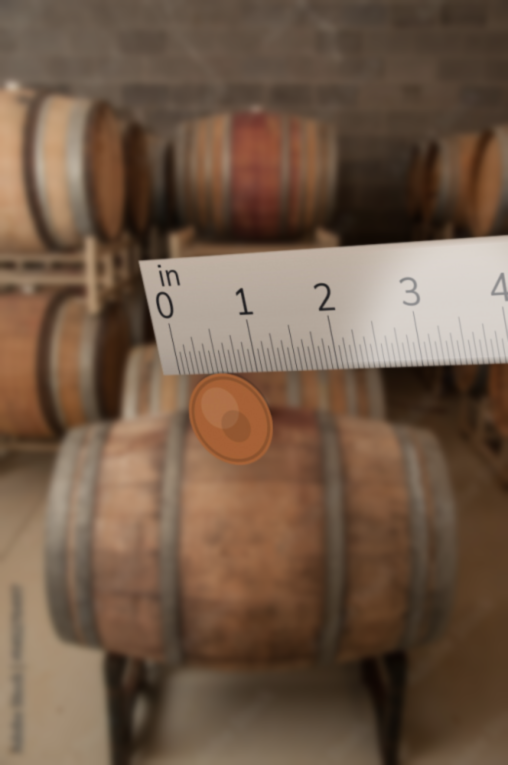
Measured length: 1.0625
